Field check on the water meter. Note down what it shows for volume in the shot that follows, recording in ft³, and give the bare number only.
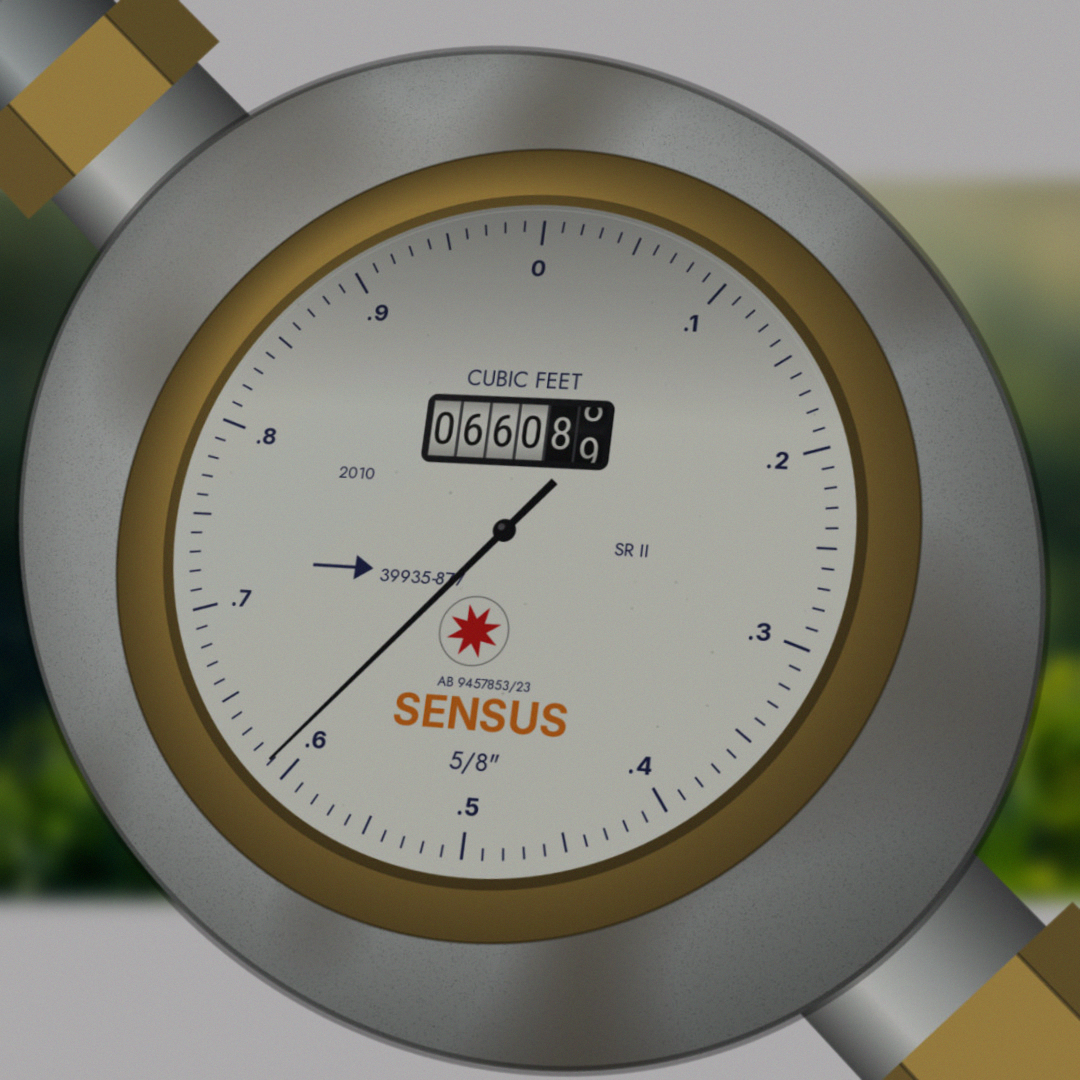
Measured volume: 66088.61
